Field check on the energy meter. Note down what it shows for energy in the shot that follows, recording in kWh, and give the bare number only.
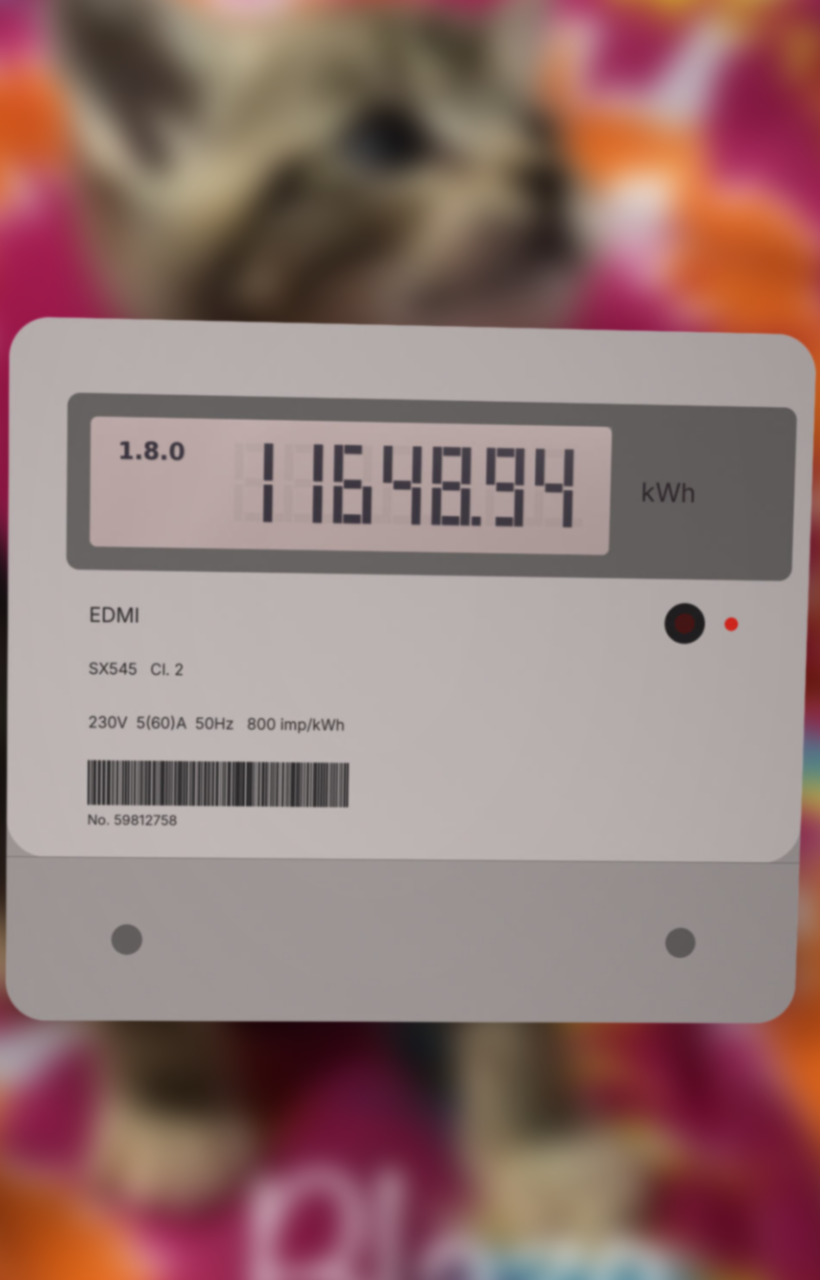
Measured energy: 11648.94
